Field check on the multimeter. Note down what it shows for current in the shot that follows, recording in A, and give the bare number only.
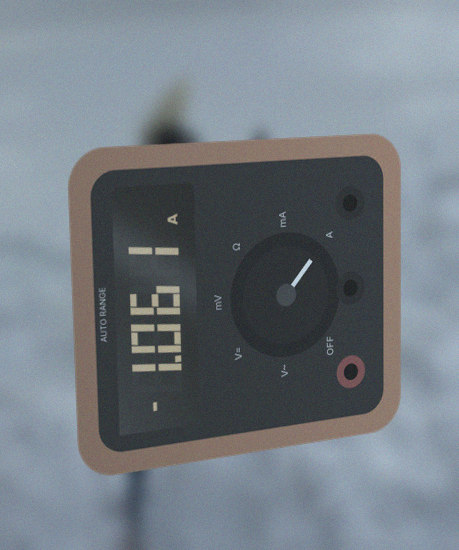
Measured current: -1.061
